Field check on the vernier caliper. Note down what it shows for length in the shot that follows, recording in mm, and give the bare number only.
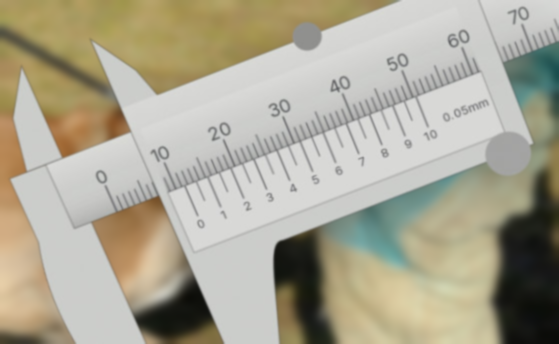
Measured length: 11.5
